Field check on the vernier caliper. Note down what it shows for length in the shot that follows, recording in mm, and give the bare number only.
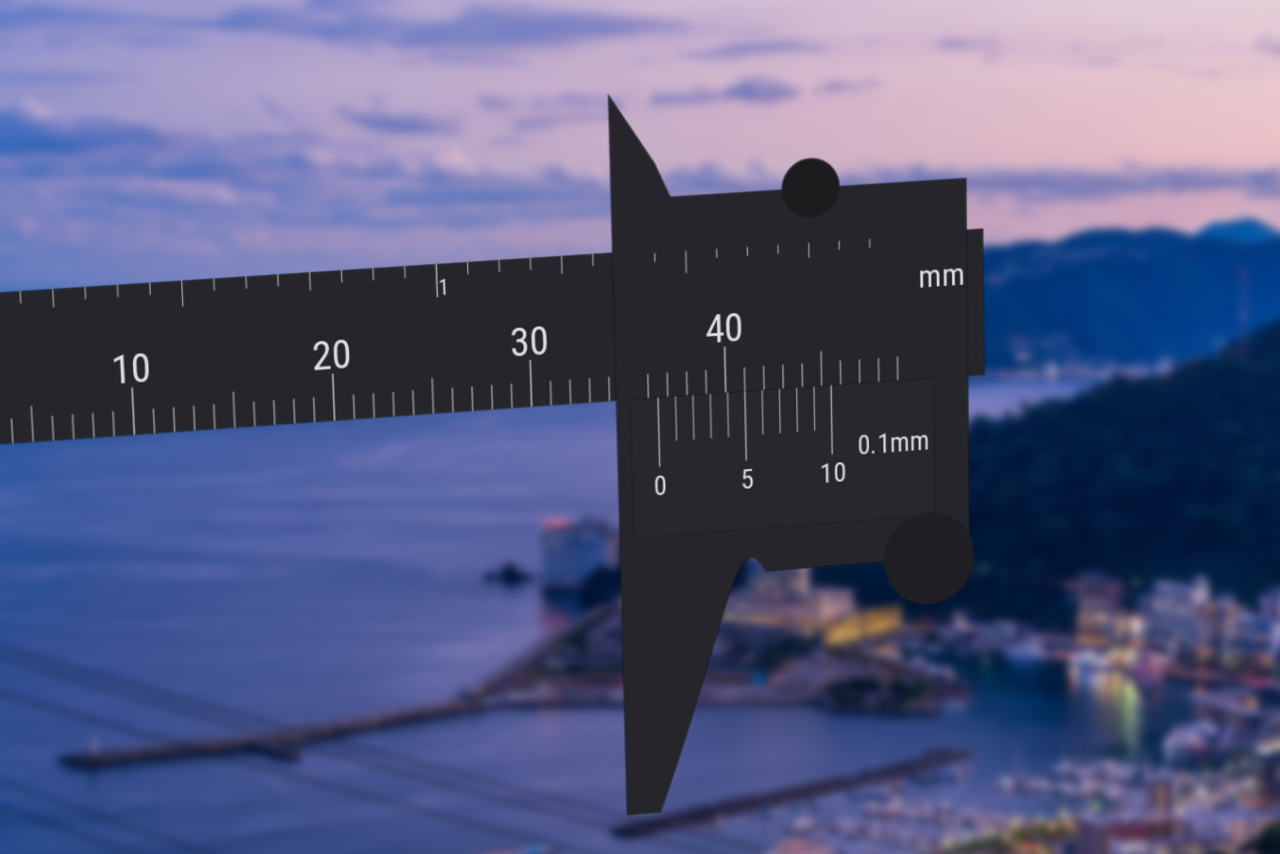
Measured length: 36.5
